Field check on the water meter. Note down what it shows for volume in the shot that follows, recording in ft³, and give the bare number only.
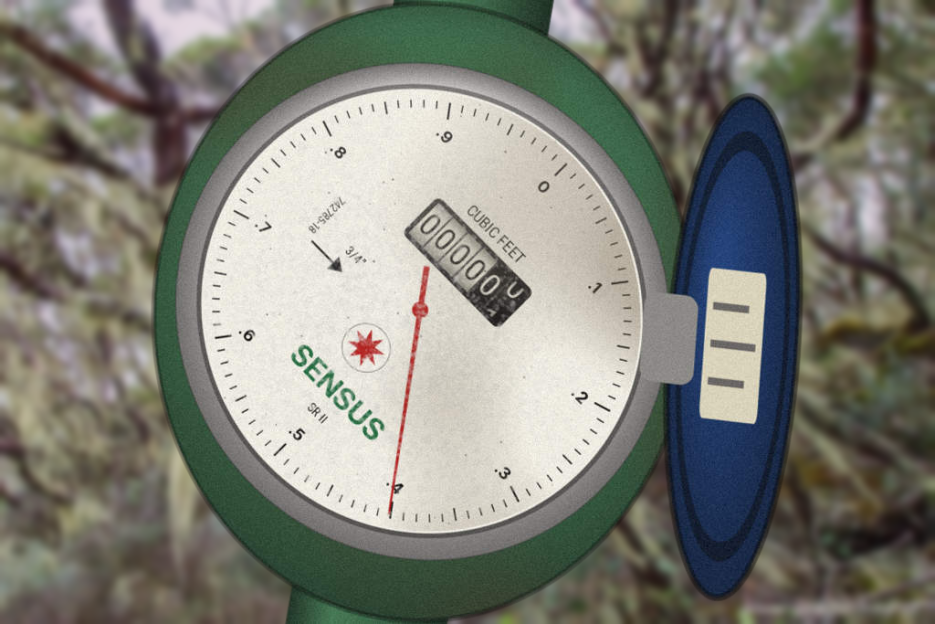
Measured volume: 0.40
